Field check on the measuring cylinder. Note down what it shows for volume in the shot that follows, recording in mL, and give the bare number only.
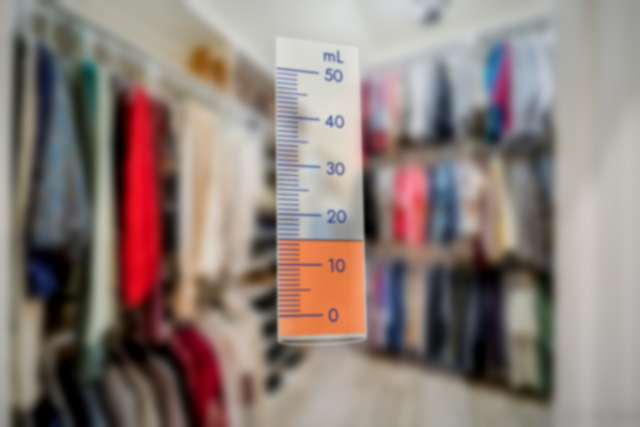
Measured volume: 15
